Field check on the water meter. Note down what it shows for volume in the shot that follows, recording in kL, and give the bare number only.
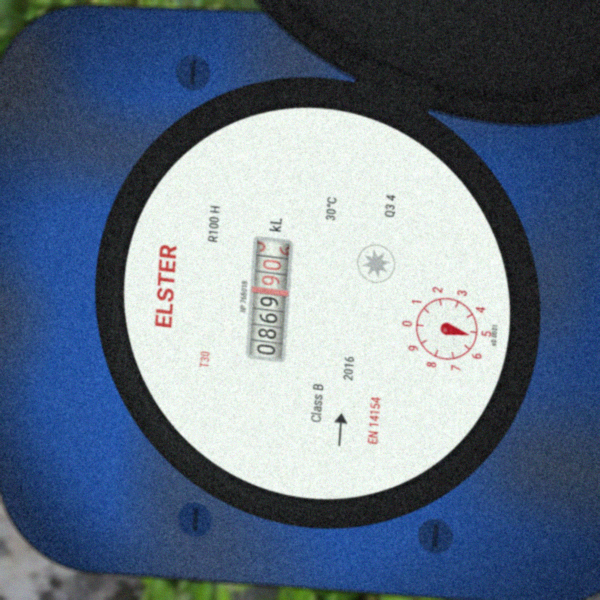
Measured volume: 869.9055
